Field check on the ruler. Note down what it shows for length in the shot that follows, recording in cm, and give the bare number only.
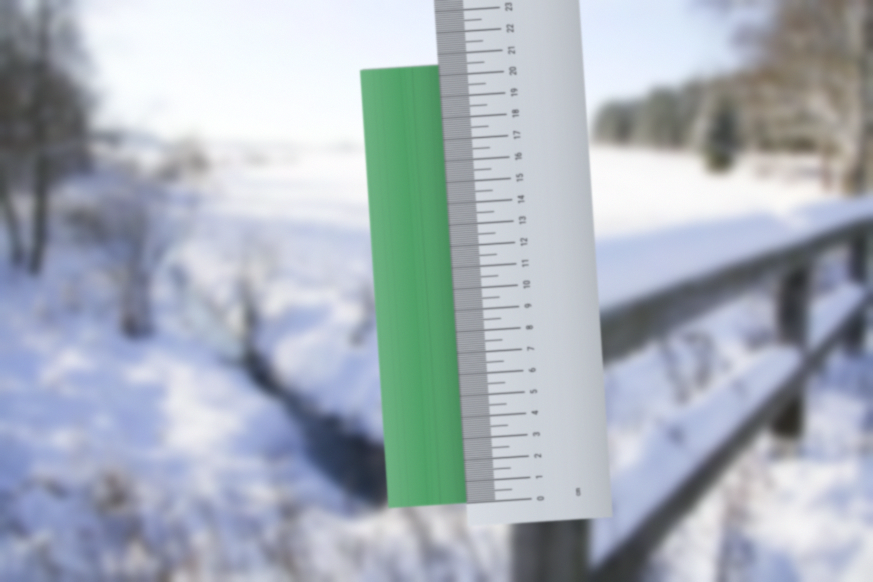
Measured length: 20.5
